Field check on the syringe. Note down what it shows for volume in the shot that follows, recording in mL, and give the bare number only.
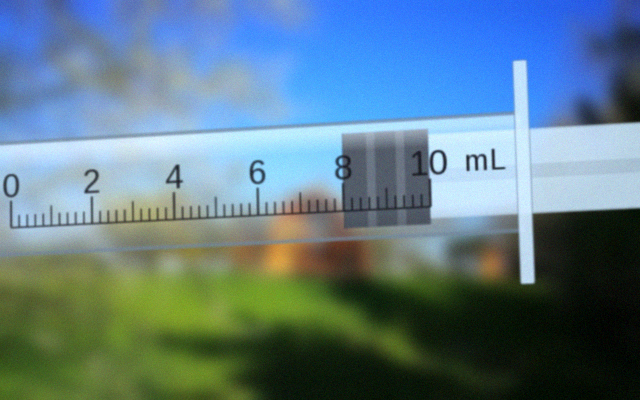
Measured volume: 8
